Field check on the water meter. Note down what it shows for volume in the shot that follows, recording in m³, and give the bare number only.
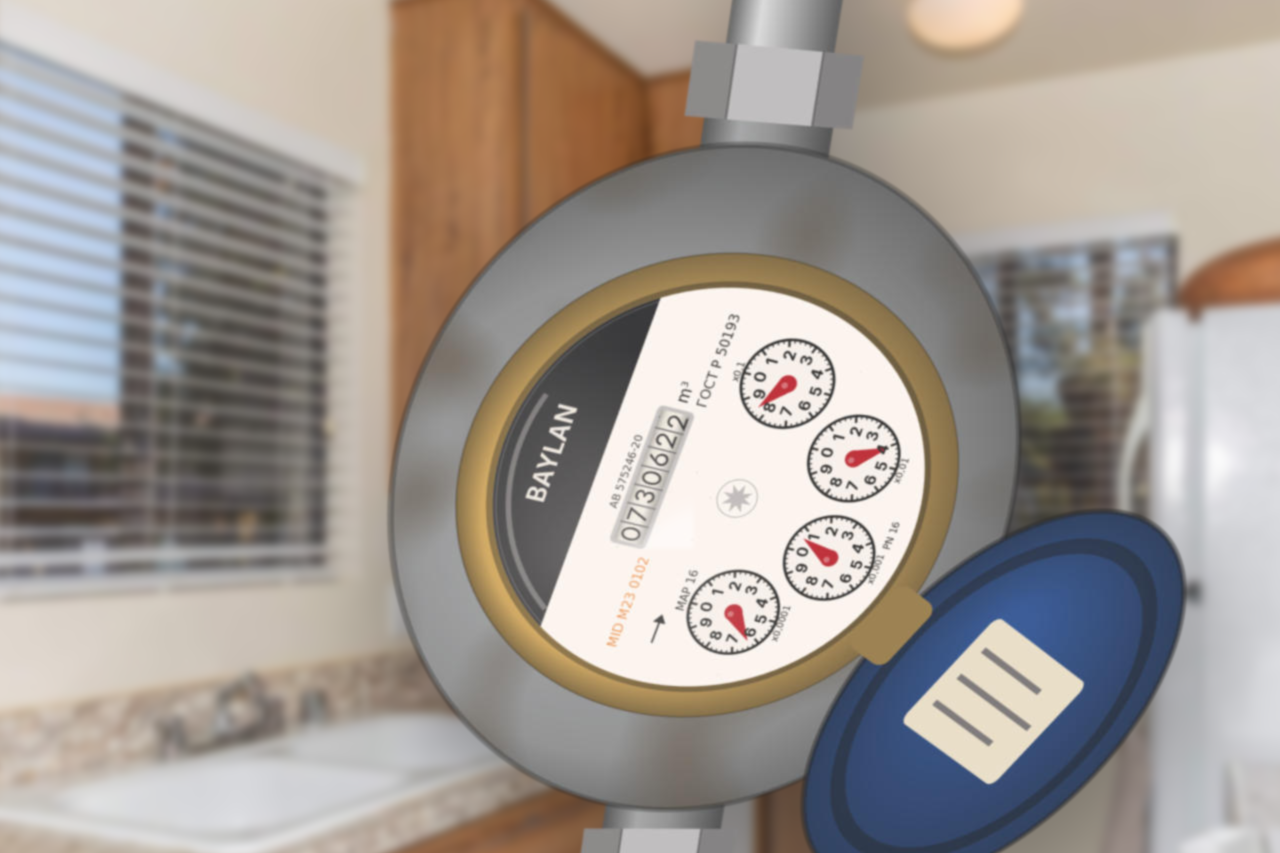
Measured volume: 730621.8406
